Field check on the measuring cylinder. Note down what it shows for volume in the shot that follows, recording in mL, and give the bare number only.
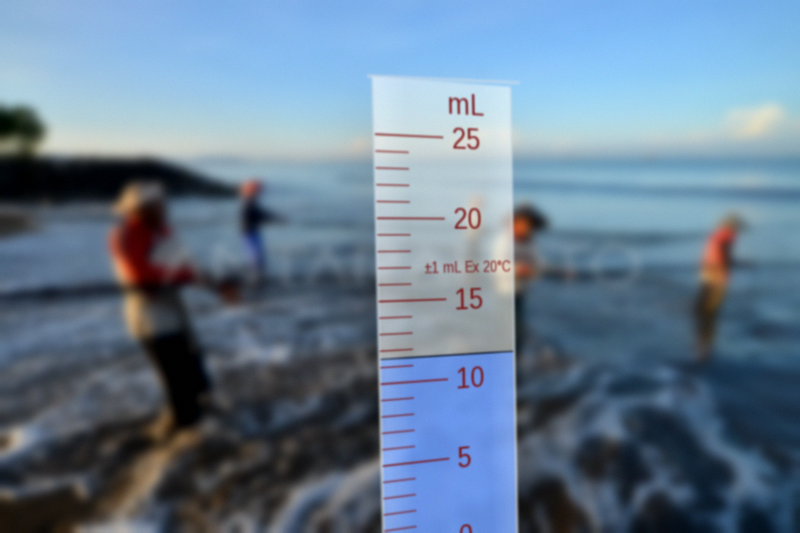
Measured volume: 11.5
